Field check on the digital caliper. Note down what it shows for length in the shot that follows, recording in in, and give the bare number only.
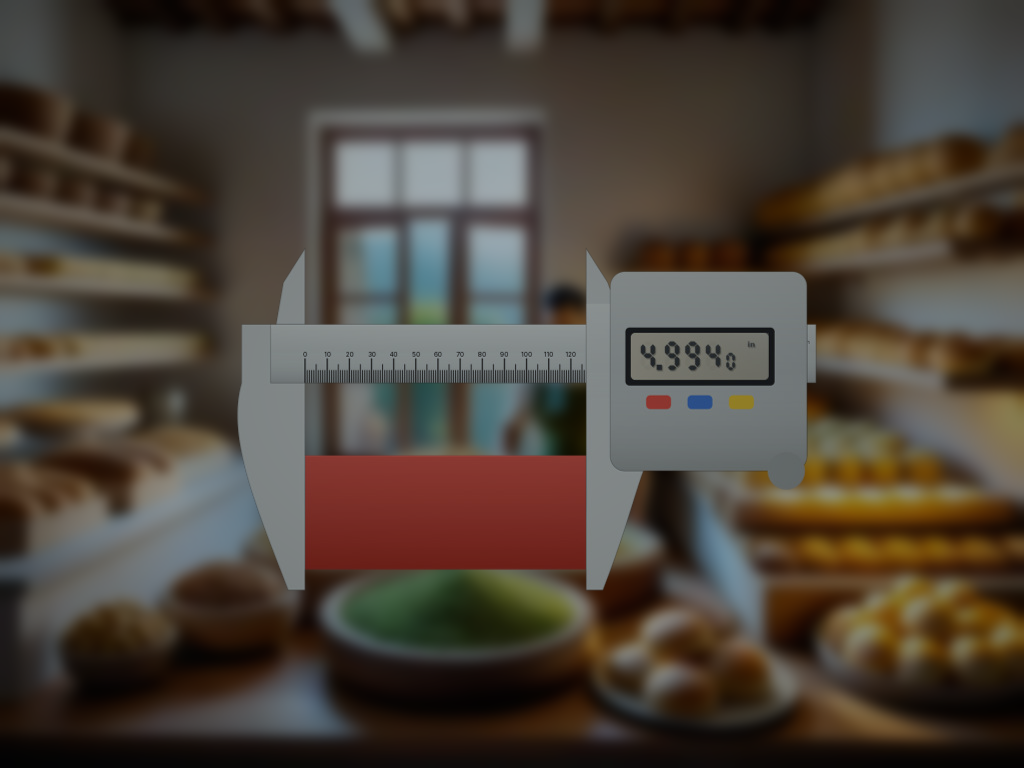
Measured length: 4.9940
